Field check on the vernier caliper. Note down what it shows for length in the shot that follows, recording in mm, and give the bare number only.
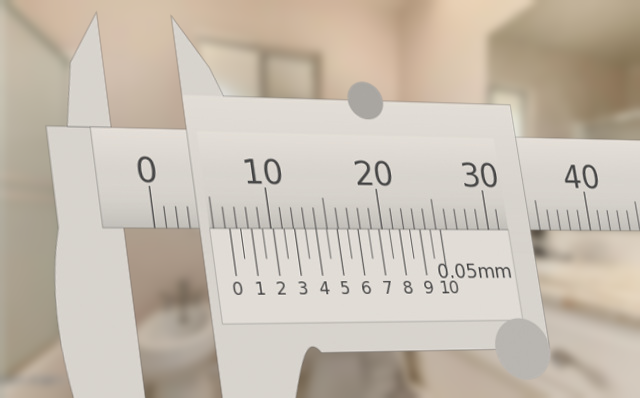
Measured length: 6.4
